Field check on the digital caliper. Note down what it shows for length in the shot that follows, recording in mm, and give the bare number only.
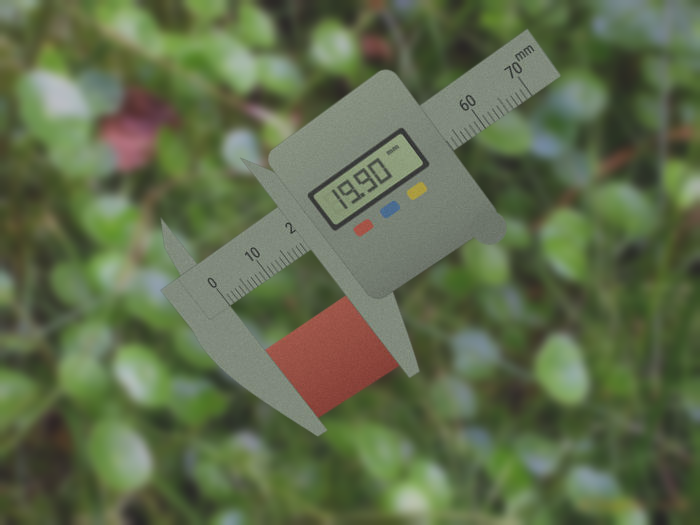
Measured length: 19.90
